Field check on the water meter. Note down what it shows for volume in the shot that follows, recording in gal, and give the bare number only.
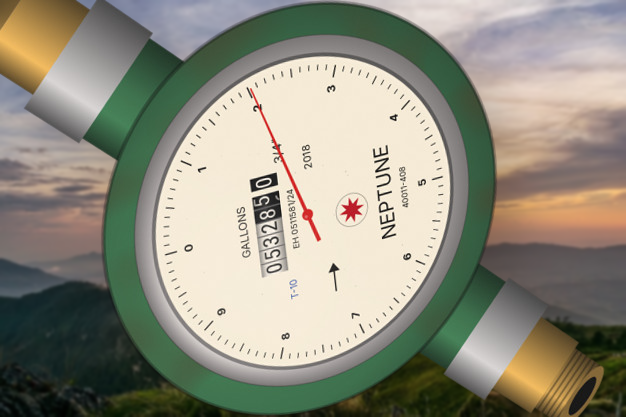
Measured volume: 532852.0
